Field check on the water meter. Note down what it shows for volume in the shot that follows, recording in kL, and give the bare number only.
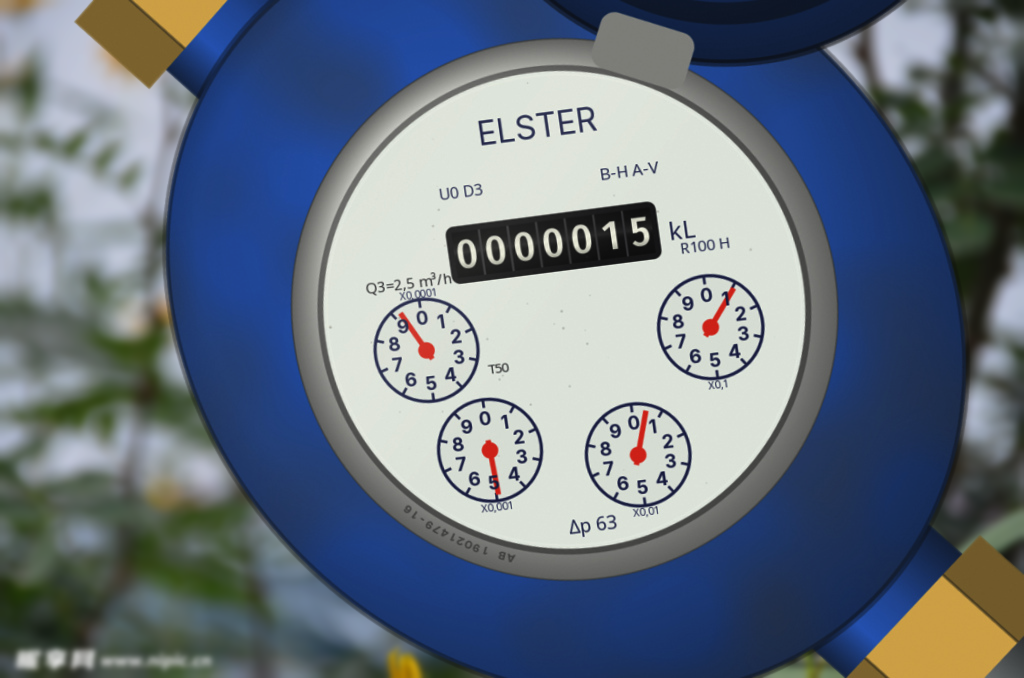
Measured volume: 15.1049
